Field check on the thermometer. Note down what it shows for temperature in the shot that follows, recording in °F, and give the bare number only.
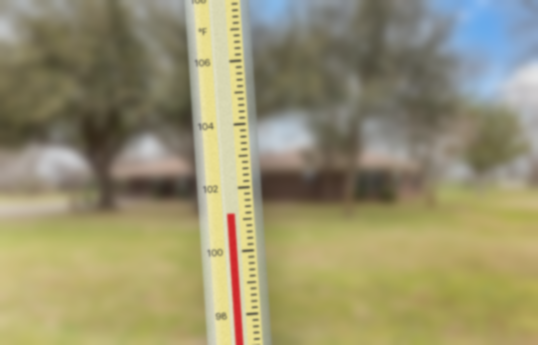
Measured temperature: 101.2
